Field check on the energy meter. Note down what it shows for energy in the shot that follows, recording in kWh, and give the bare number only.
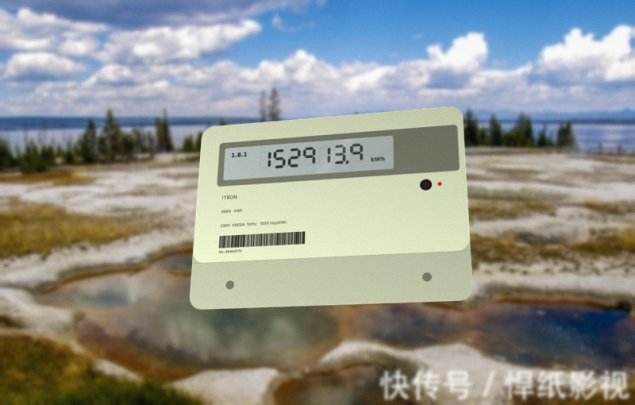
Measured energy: 152913.9
